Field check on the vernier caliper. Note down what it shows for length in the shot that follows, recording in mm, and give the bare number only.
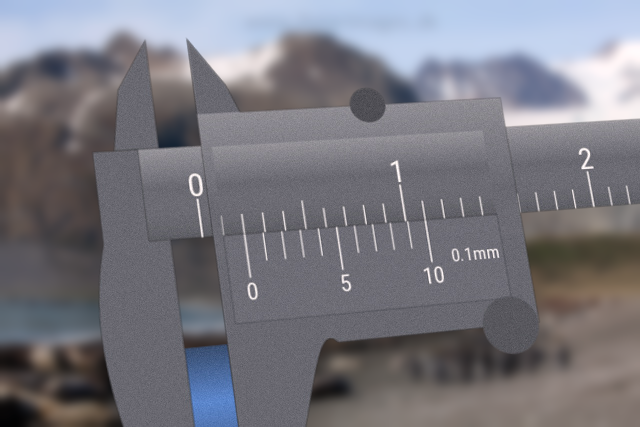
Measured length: 2.0
